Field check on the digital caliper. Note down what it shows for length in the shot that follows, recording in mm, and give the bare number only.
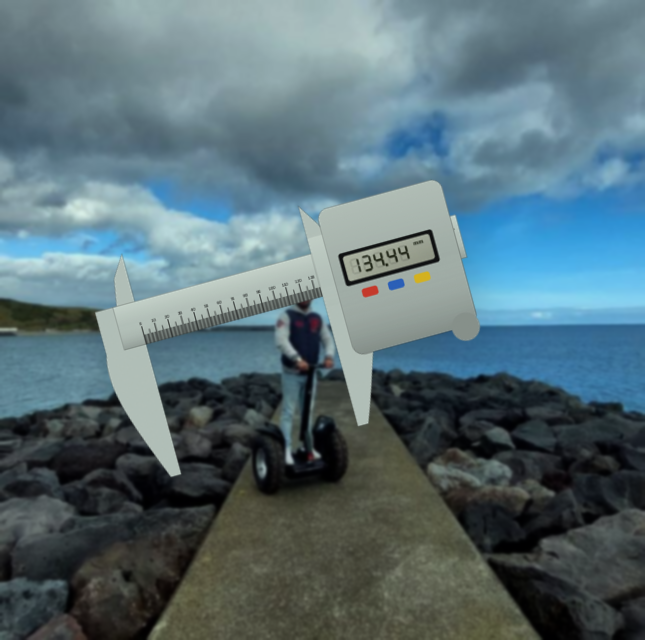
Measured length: 134.44
